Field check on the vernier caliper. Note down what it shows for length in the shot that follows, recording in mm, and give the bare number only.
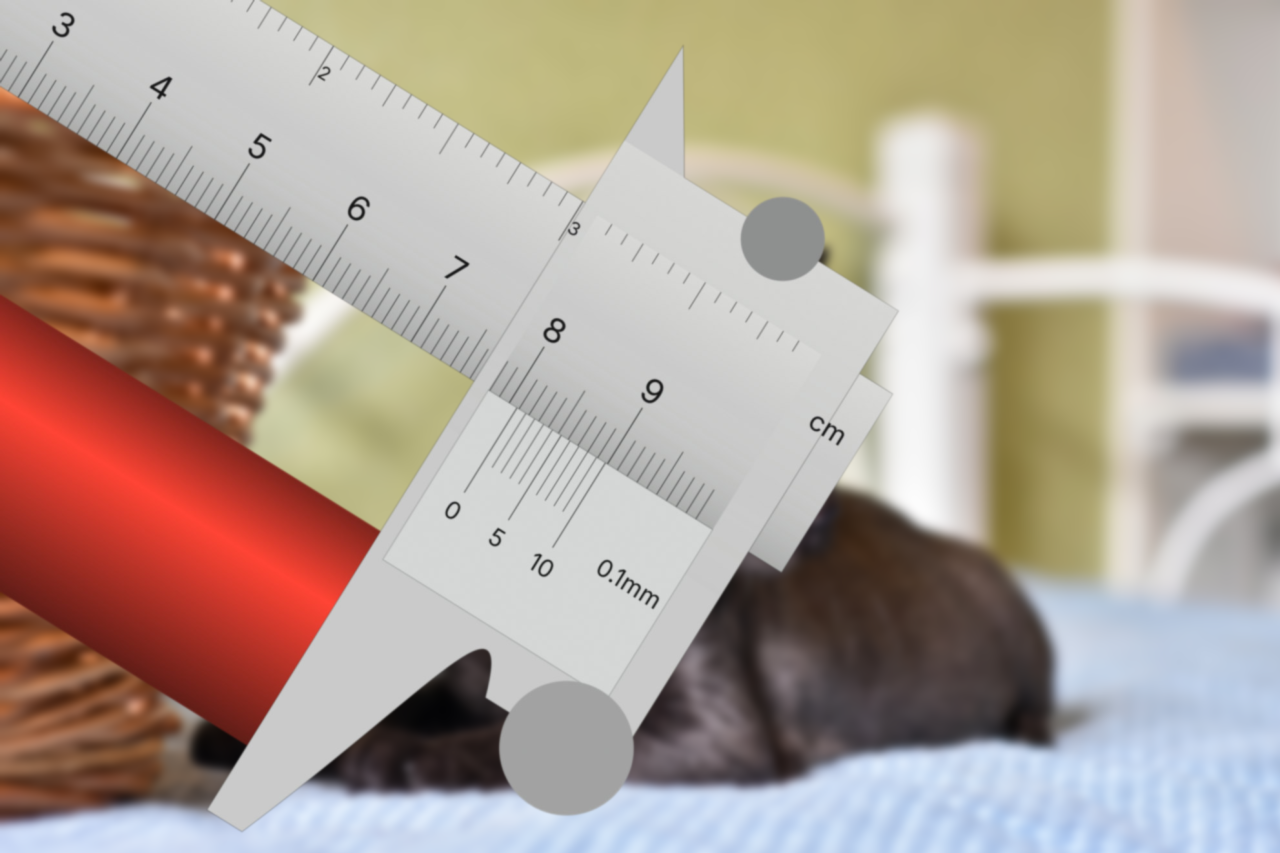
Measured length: 80.8
